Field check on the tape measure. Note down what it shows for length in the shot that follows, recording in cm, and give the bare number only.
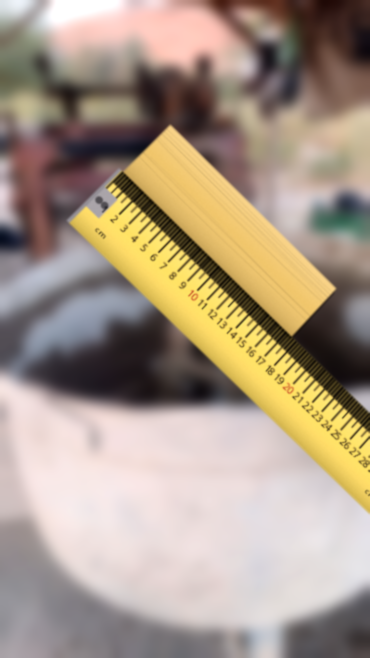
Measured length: 17.5
